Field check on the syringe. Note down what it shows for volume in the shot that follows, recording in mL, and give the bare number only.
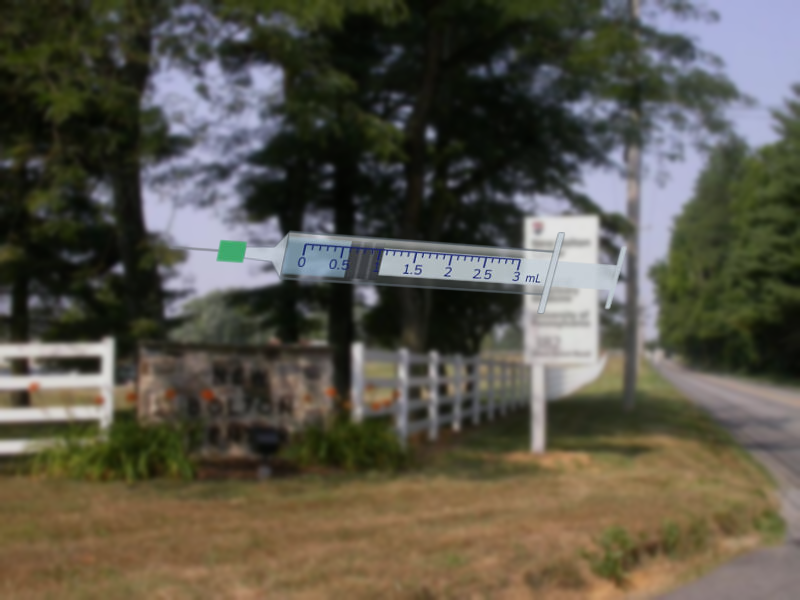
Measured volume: 0.6
